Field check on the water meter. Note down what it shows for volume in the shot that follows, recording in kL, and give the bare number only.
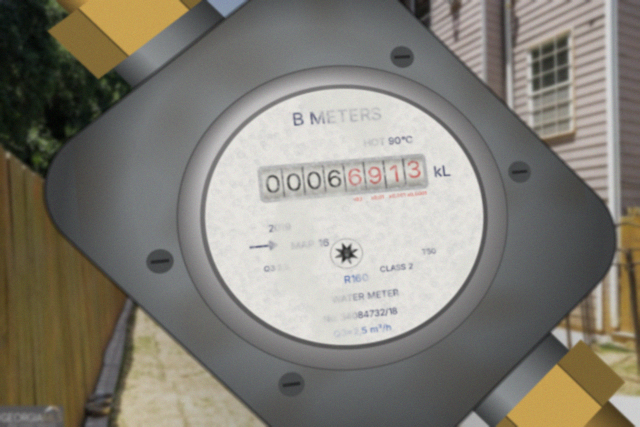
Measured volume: 6.6913
